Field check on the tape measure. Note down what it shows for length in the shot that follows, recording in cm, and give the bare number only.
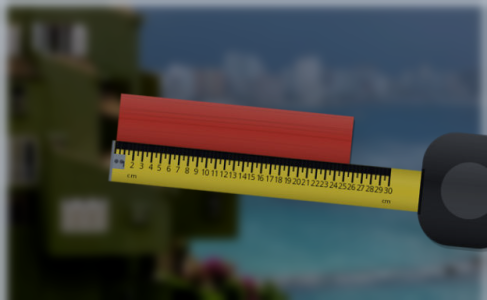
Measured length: 25.5
